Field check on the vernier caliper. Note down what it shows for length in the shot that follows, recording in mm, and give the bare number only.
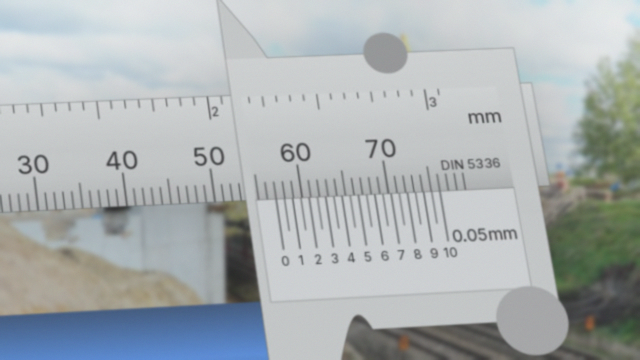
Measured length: 57.0
